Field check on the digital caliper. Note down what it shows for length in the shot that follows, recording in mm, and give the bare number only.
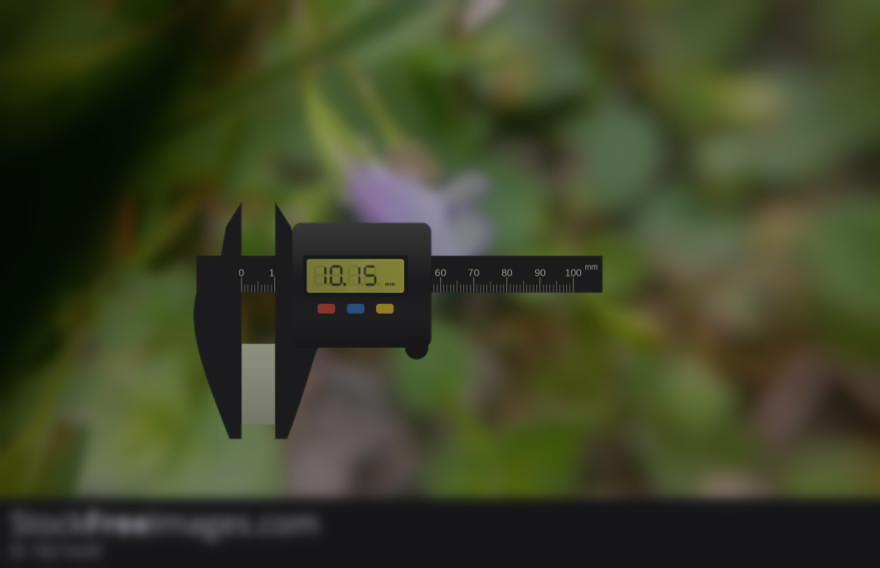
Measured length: 10.15
